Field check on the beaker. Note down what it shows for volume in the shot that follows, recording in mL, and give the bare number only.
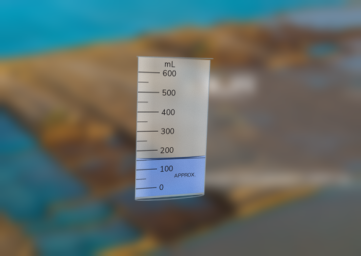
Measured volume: 150
